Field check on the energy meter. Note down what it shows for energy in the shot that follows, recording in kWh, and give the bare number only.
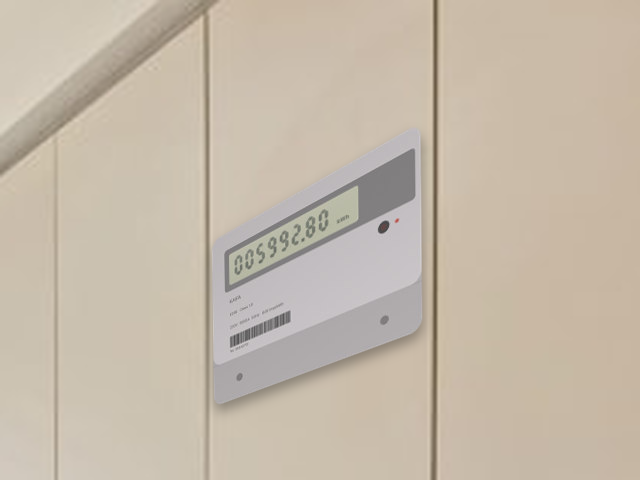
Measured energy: 5992.80
